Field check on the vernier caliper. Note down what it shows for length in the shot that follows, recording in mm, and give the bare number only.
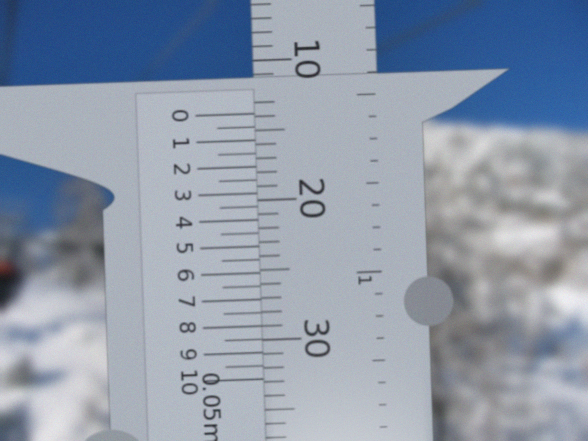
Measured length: 13.8
